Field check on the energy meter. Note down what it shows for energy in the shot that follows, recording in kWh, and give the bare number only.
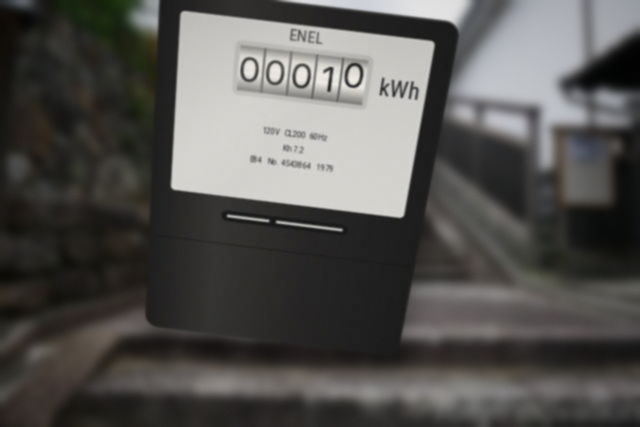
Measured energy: 10
